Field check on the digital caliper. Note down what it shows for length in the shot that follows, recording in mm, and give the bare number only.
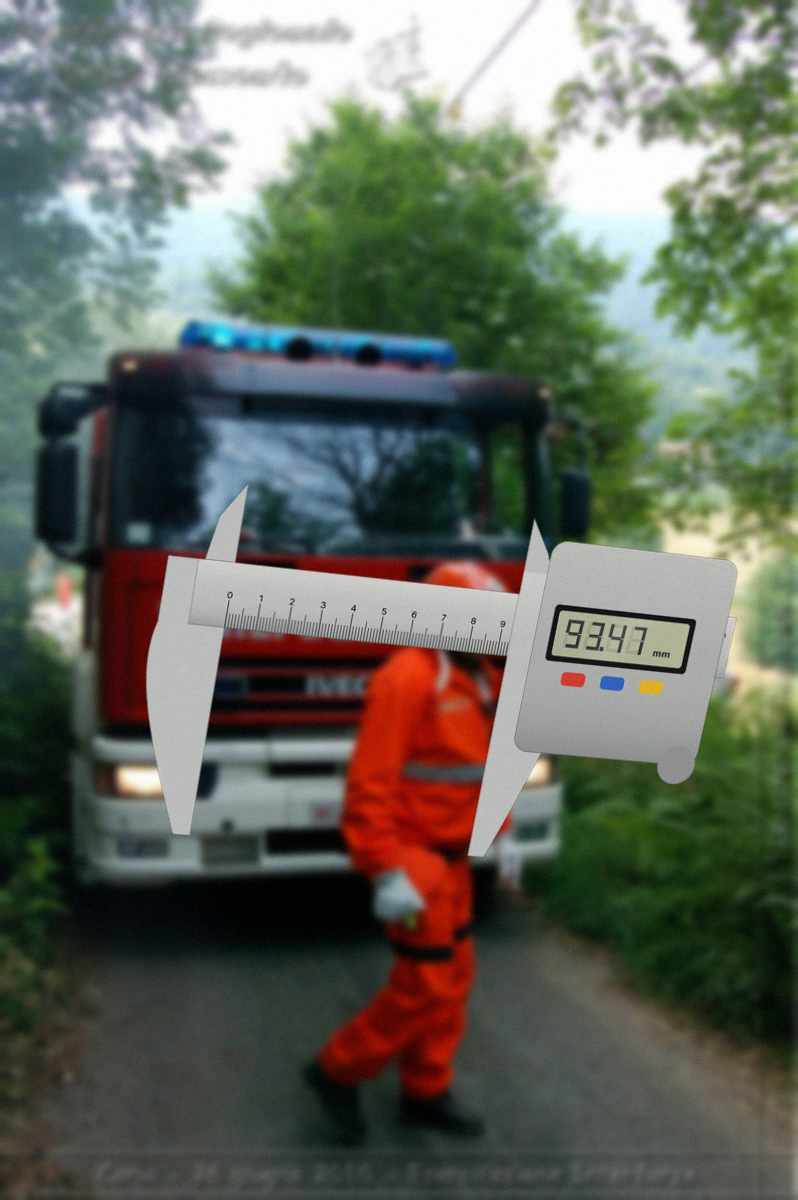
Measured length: 93.47
